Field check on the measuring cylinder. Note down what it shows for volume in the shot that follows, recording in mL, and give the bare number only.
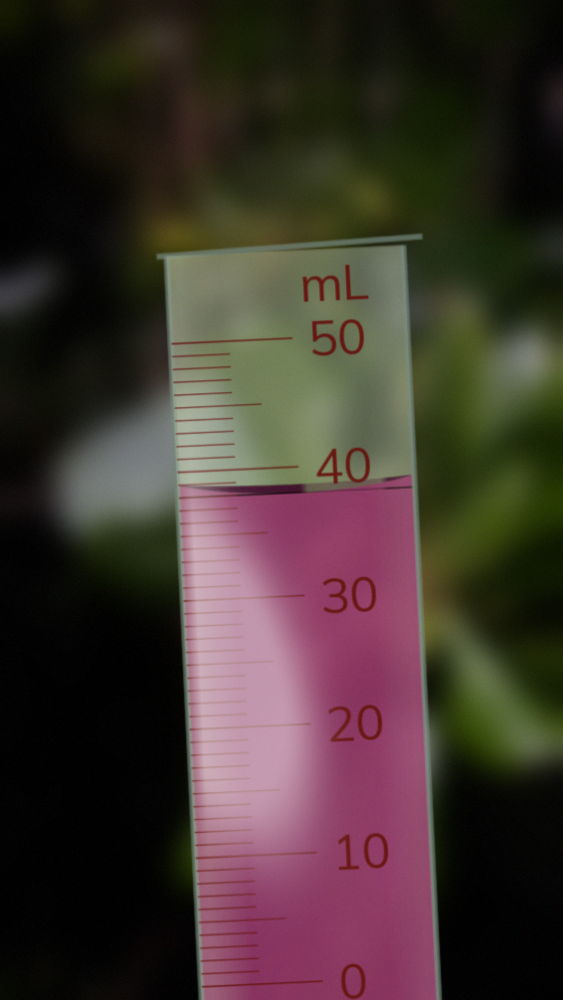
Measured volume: 38
